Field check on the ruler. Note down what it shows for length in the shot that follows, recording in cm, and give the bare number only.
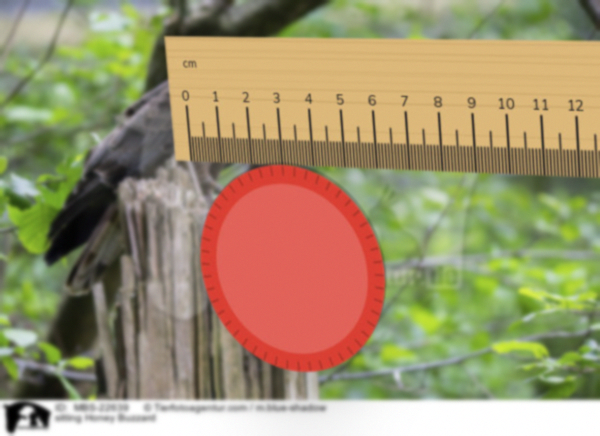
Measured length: 6
